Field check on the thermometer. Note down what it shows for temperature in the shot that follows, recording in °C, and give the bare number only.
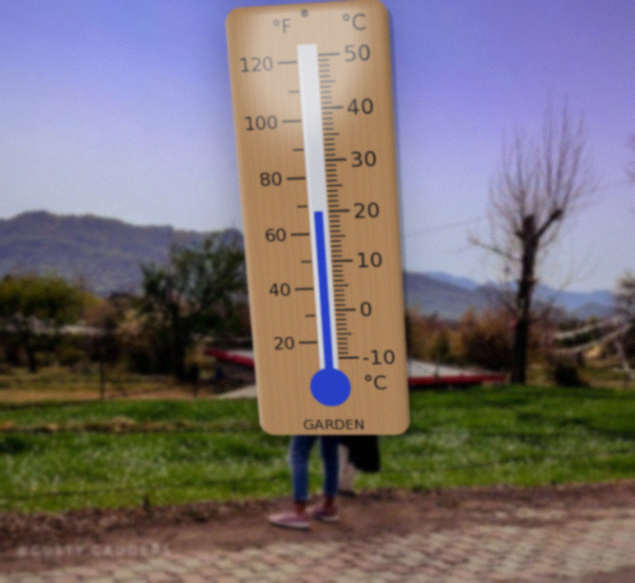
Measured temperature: 20
